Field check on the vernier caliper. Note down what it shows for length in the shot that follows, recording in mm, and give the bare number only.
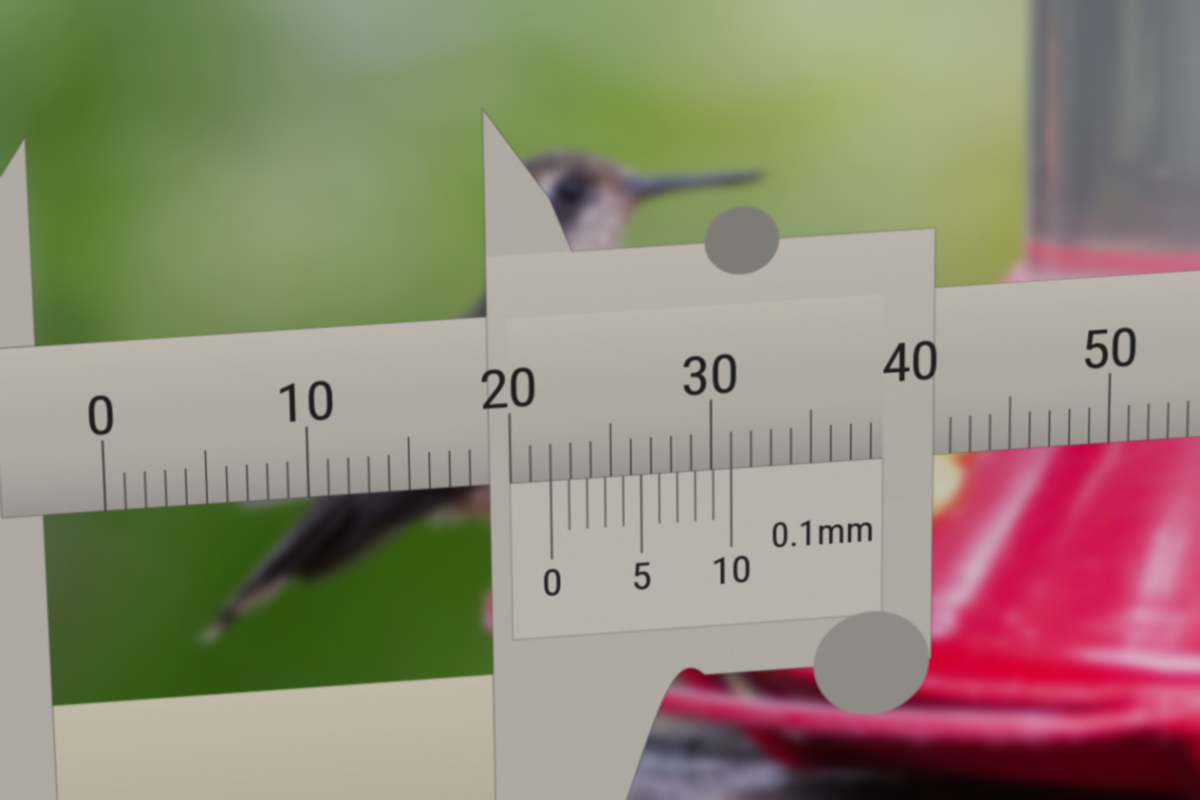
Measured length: 22.0
